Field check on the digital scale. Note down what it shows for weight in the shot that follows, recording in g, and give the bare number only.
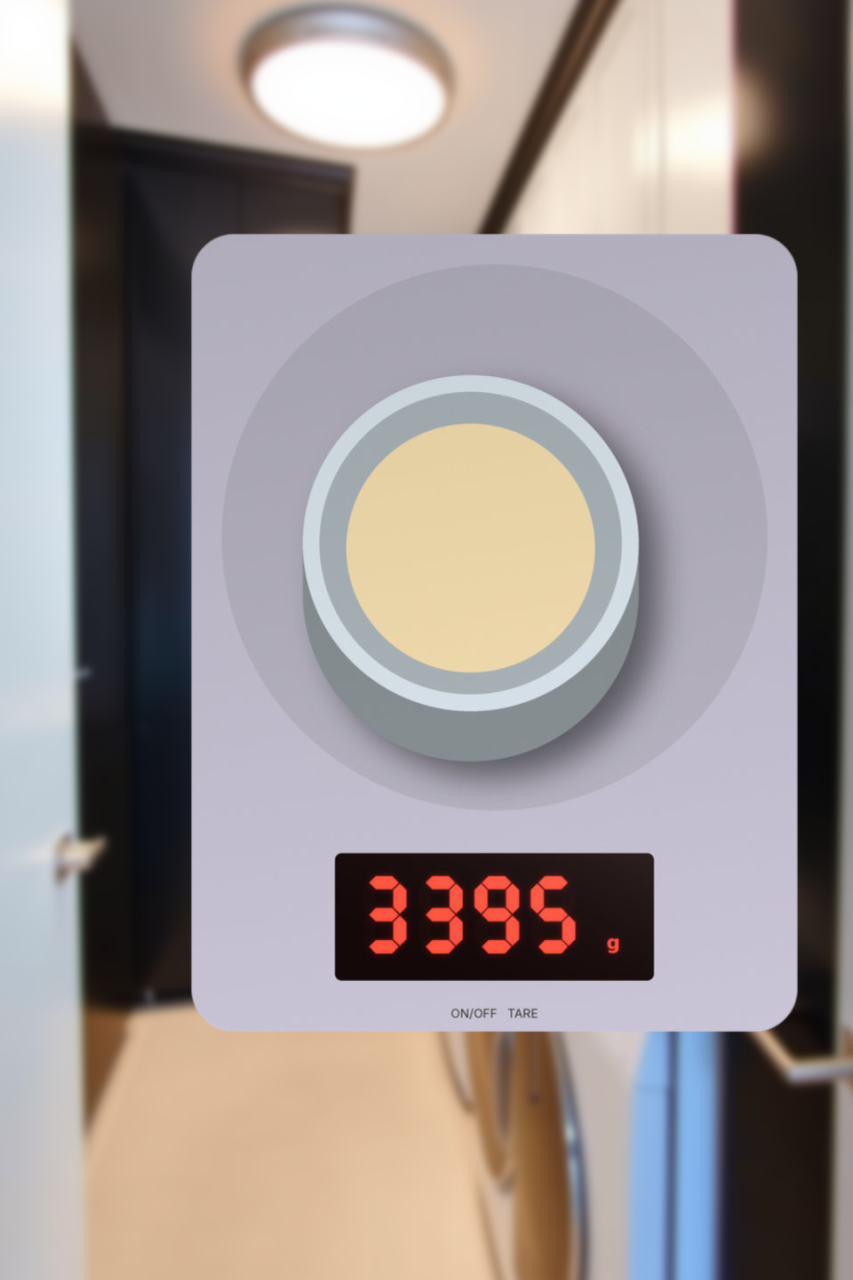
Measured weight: 3395
